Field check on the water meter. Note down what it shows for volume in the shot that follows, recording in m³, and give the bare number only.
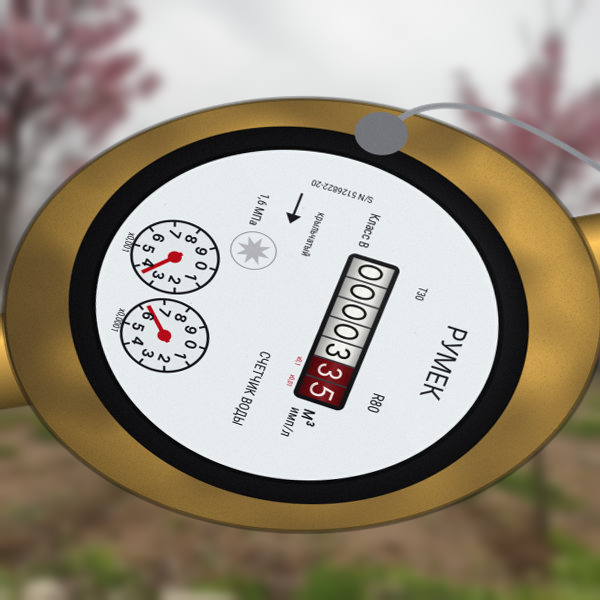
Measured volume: 3.3536
